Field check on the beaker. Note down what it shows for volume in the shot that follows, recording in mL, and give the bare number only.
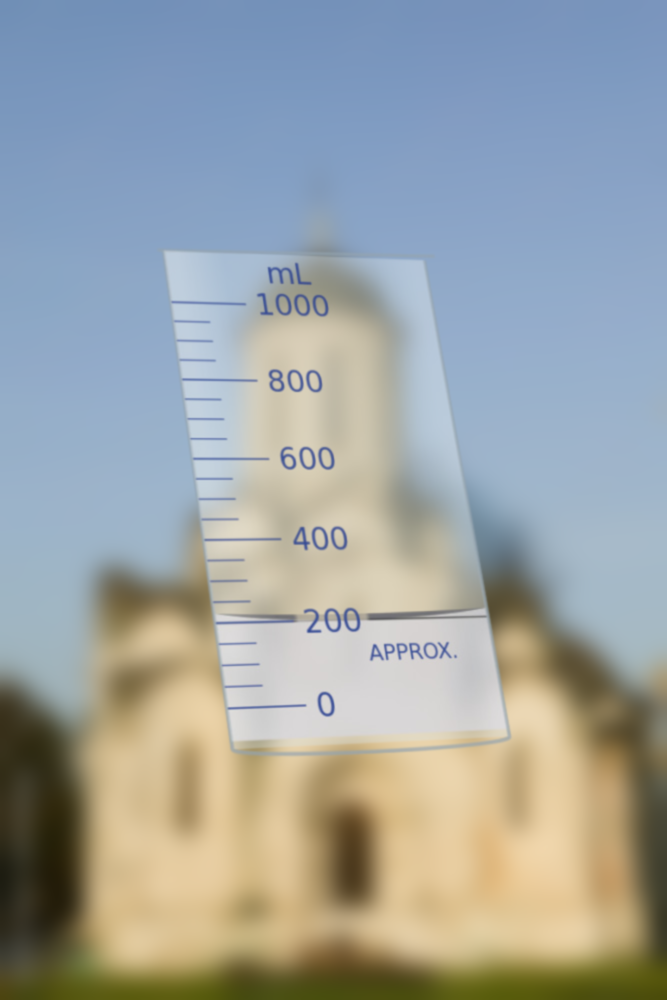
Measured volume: 200
